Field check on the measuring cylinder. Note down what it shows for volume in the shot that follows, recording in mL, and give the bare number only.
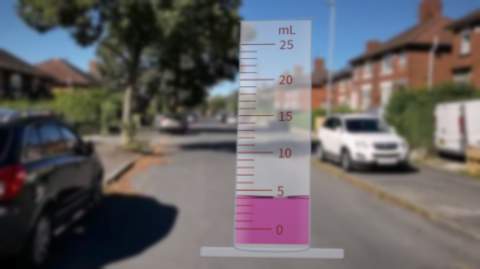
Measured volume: 4
